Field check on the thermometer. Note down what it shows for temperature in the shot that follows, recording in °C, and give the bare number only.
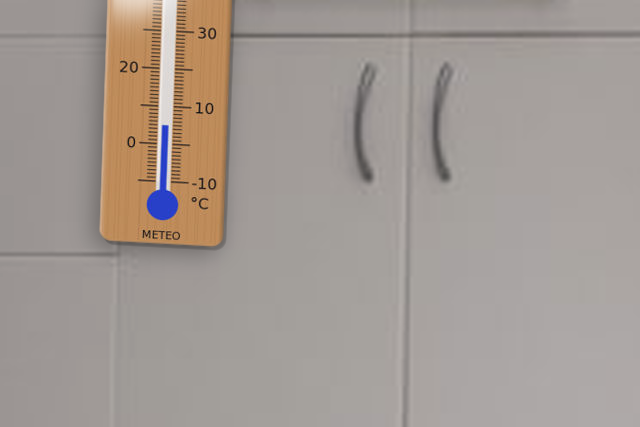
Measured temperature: 5
